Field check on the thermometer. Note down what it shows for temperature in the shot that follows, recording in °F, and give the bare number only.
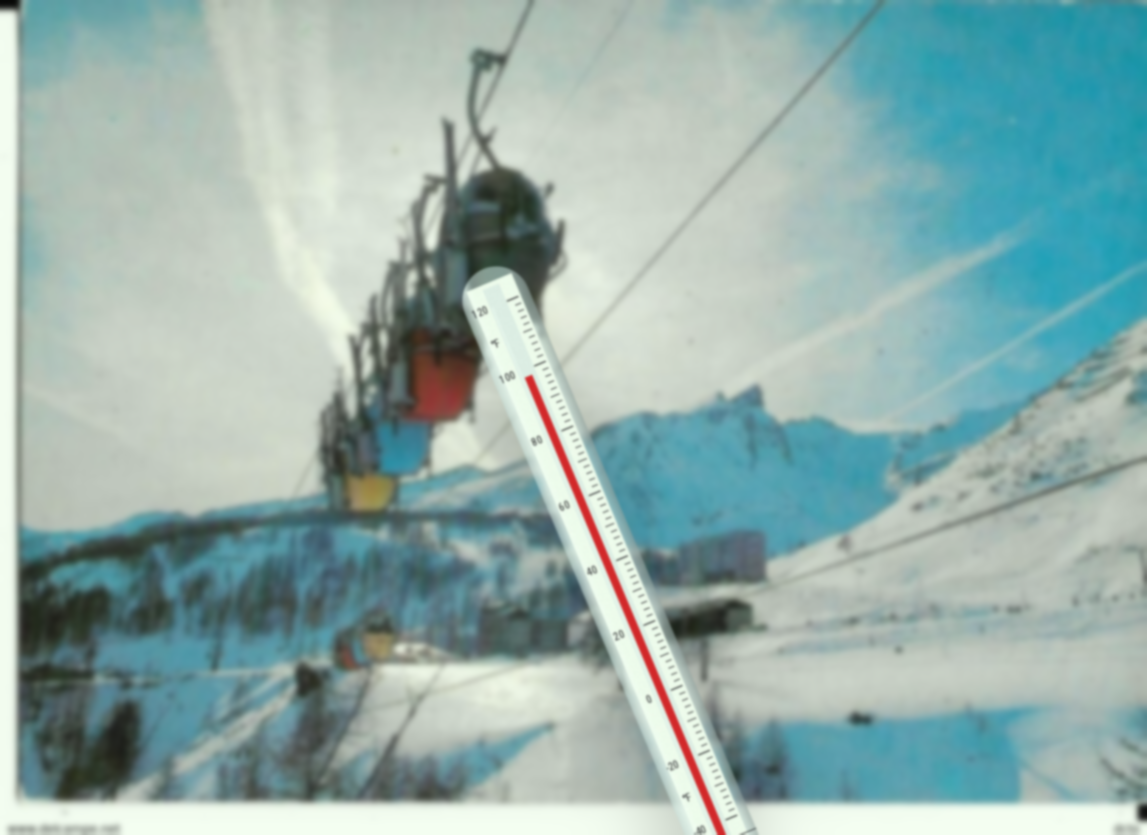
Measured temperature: 98
